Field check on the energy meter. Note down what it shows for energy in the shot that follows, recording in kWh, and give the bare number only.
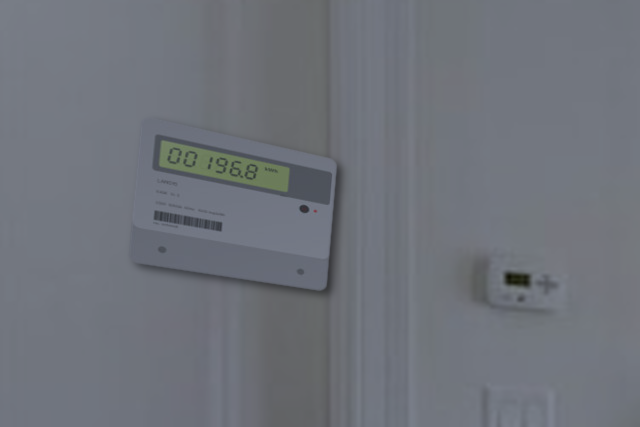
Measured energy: 196.8
